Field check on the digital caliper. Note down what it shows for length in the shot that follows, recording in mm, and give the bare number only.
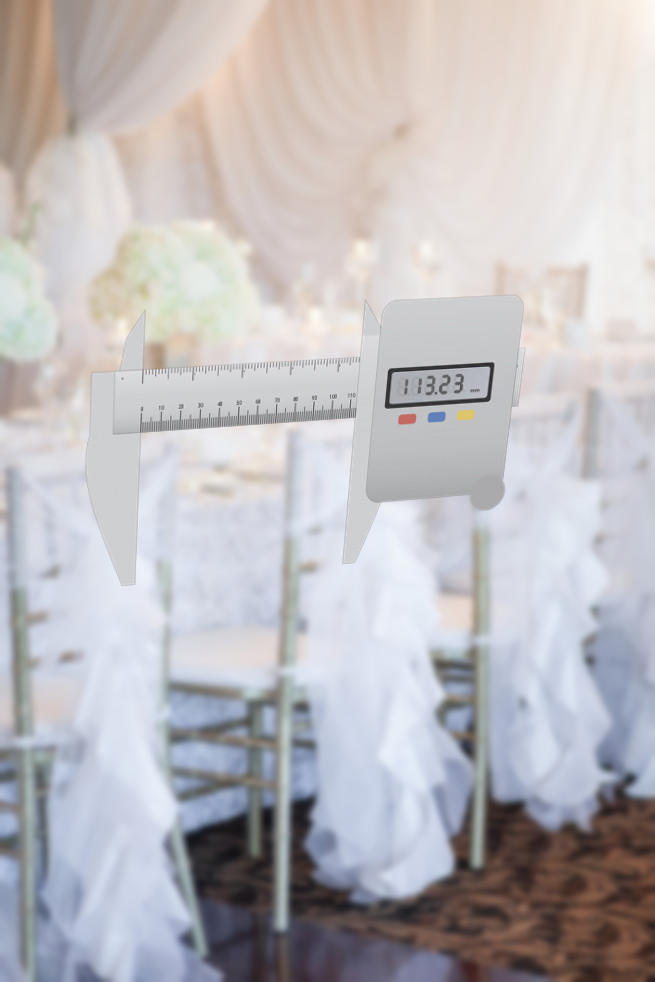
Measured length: 113.23
